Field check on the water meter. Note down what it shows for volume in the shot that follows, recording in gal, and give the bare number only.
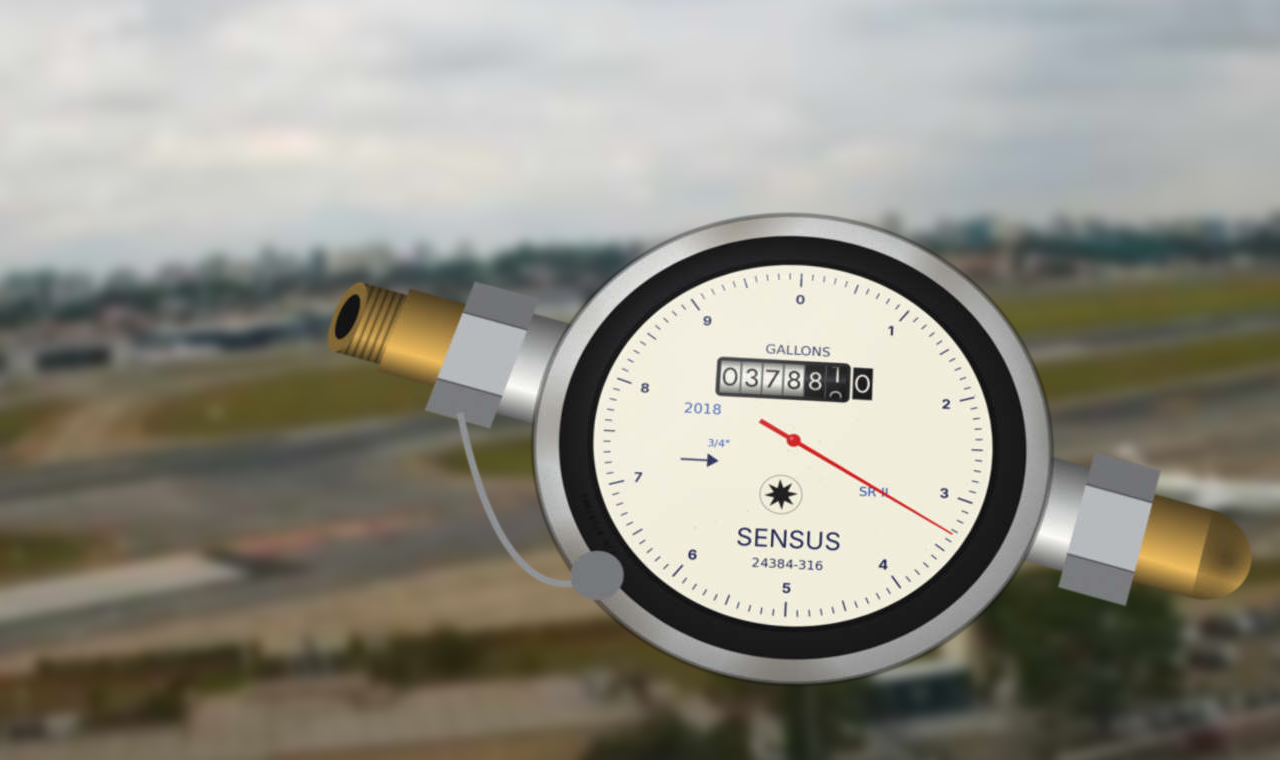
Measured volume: 378813.3
